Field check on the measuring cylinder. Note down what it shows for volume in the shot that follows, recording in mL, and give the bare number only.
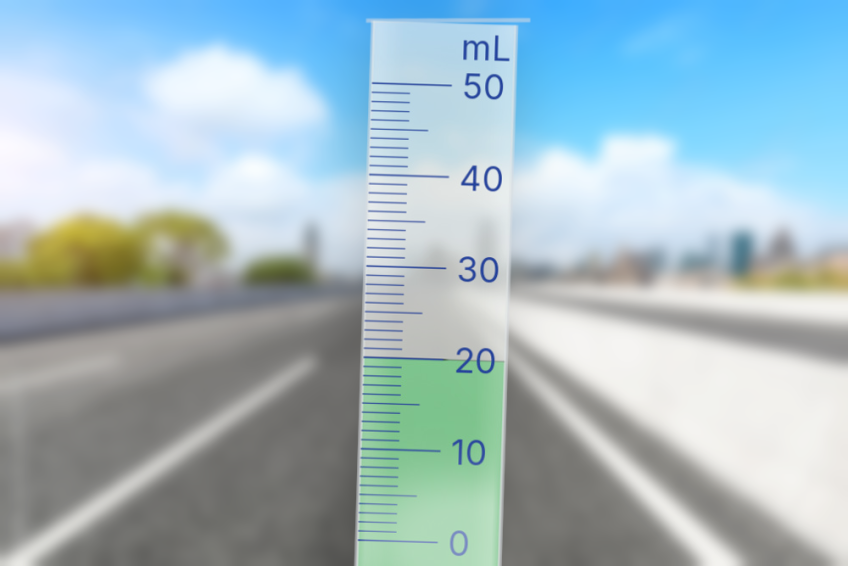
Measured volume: 20
